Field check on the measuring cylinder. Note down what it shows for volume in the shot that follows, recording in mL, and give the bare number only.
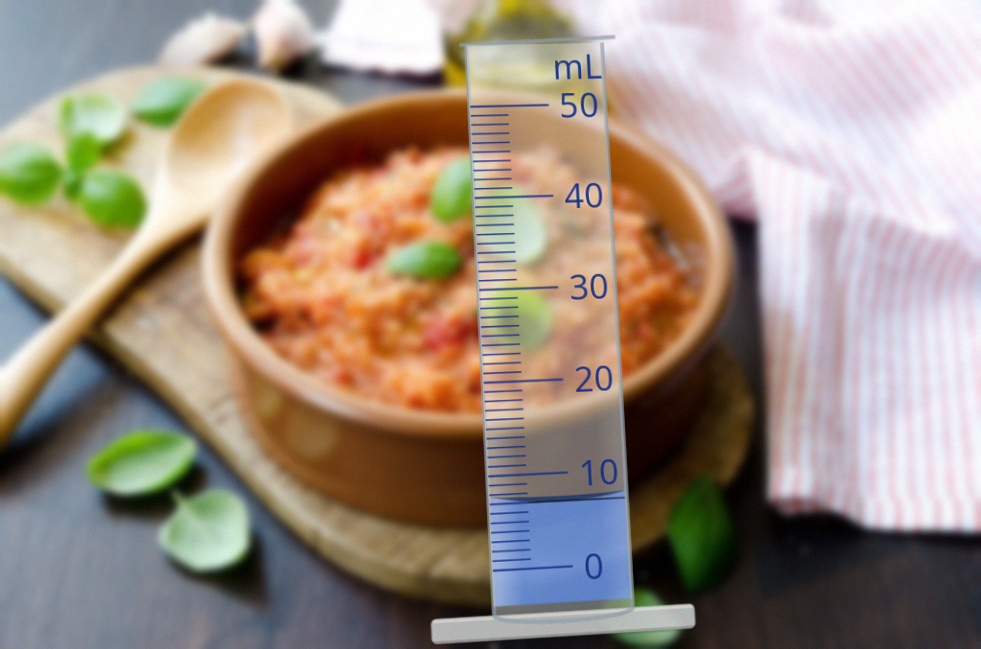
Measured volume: 7
